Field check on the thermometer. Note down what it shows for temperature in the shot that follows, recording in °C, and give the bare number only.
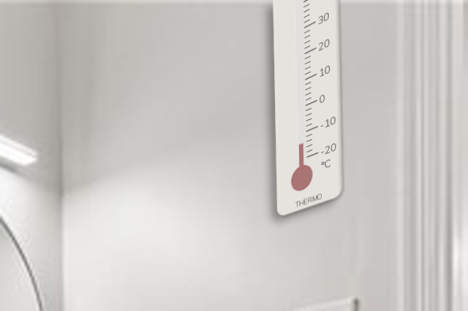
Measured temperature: -14
